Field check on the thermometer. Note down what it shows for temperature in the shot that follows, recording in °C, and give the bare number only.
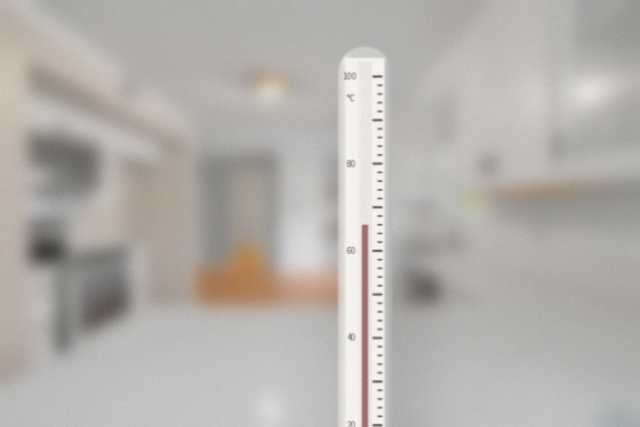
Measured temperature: 66
